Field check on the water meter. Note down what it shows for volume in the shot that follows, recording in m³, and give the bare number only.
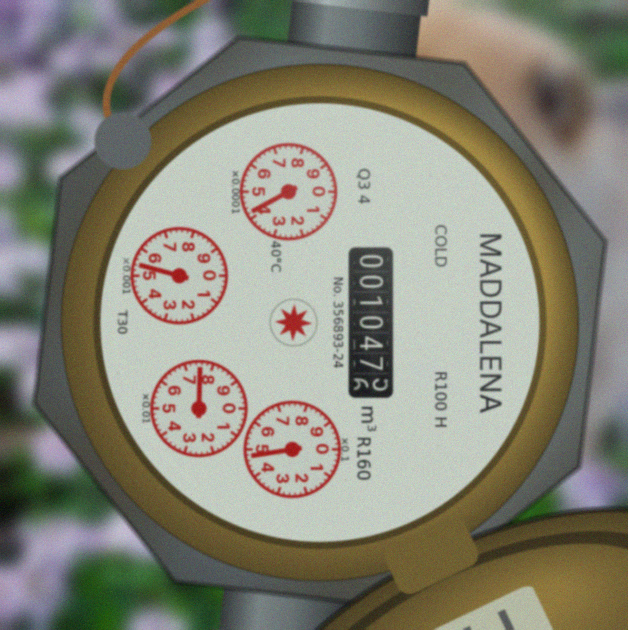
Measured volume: 10475.4754
